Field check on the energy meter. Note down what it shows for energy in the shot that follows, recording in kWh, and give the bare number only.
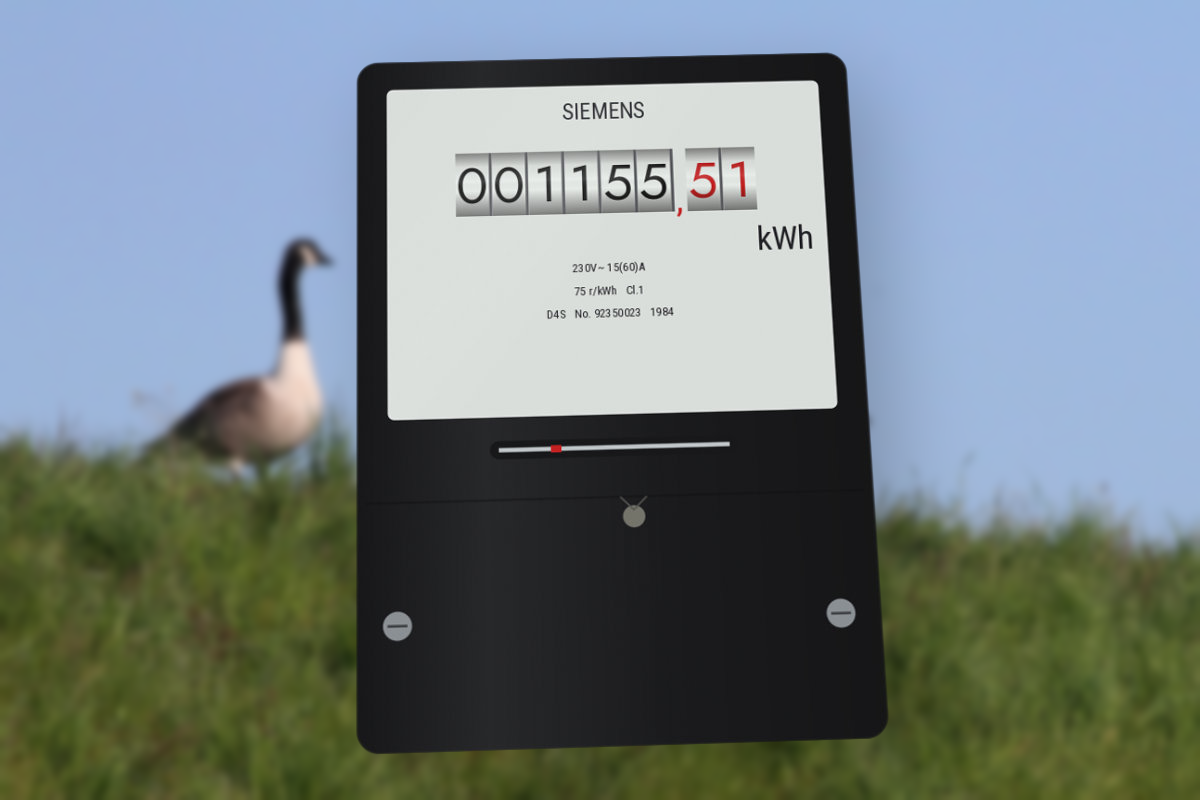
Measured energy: 1155.51
